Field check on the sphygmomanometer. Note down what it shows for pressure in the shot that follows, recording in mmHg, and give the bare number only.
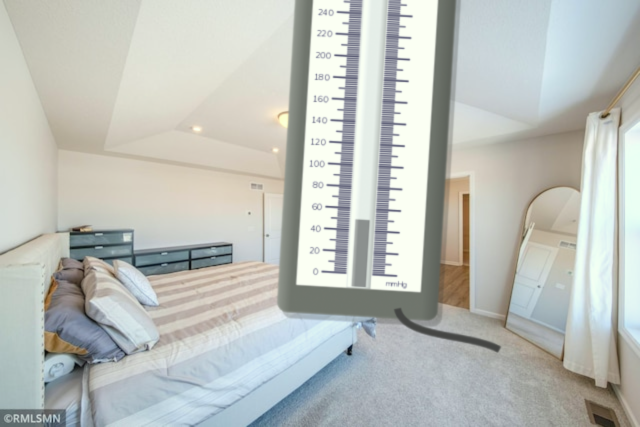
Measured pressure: 50
